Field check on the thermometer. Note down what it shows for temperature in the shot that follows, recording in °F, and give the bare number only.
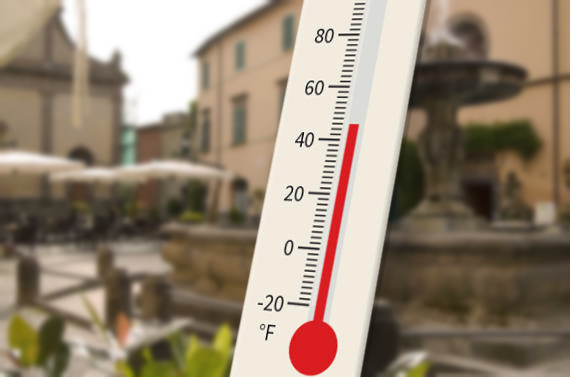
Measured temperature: 46
